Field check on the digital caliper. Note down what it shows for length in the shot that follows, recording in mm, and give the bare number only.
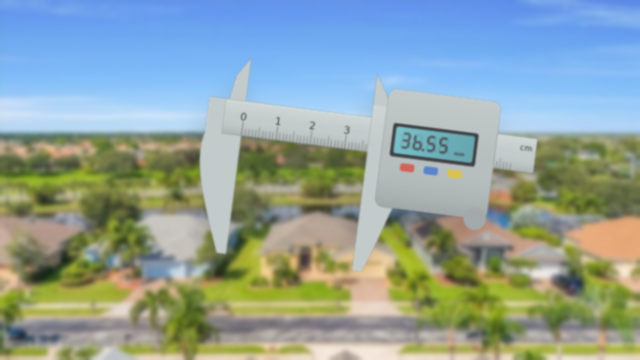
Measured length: 36.55
